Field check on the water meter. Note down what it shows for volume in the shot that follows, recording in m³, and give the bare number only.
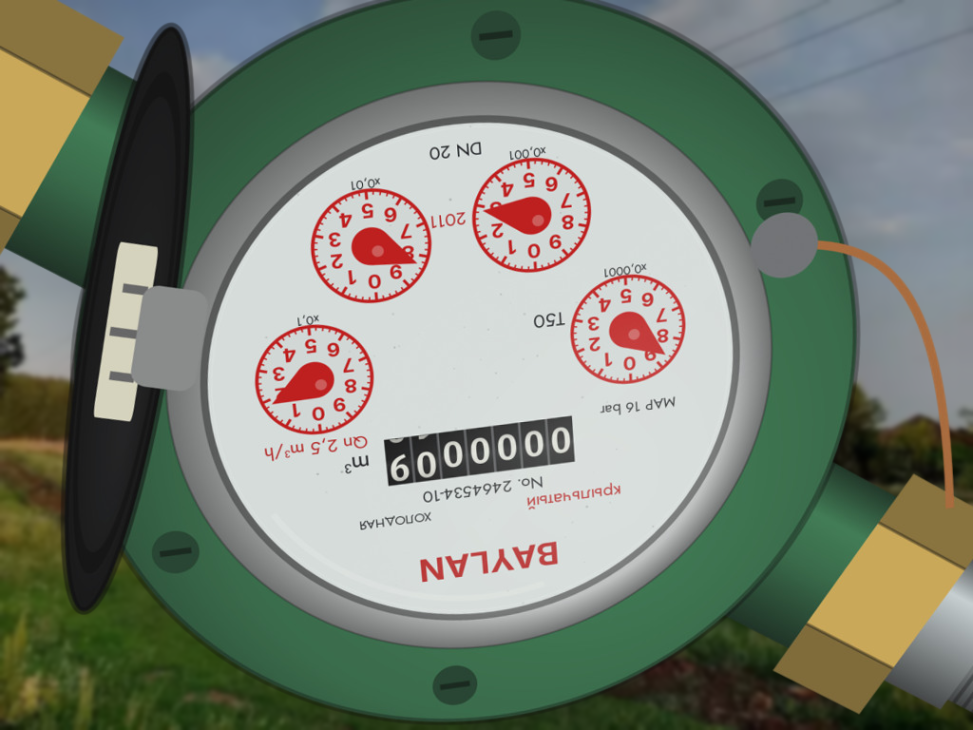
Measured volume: 9.1828
